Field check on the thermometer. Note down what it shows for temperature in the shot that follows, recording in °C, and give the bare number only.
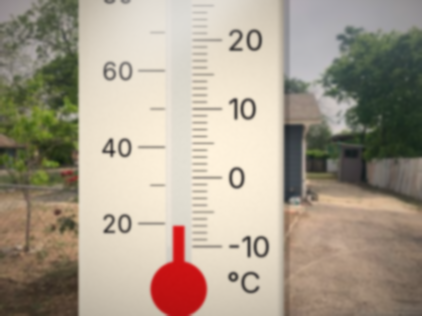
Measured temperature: -7
